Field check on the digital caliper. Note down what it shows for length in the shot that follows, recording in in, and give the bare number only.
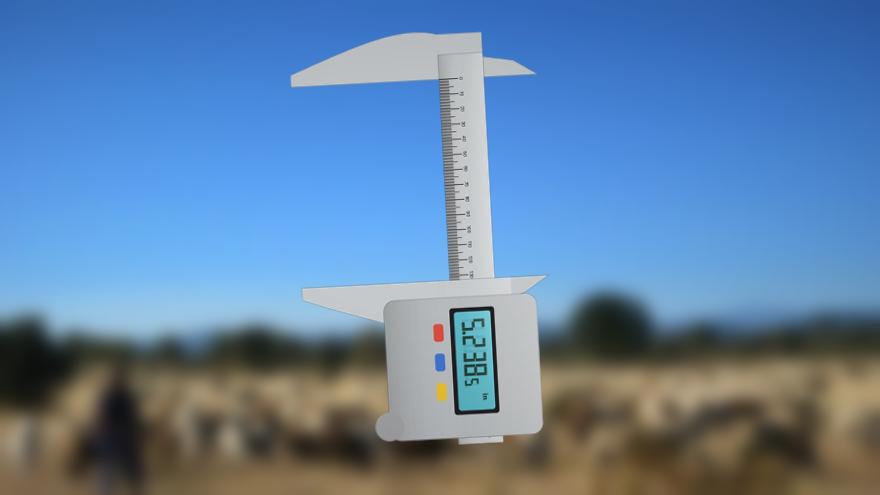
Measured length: 5.2385
